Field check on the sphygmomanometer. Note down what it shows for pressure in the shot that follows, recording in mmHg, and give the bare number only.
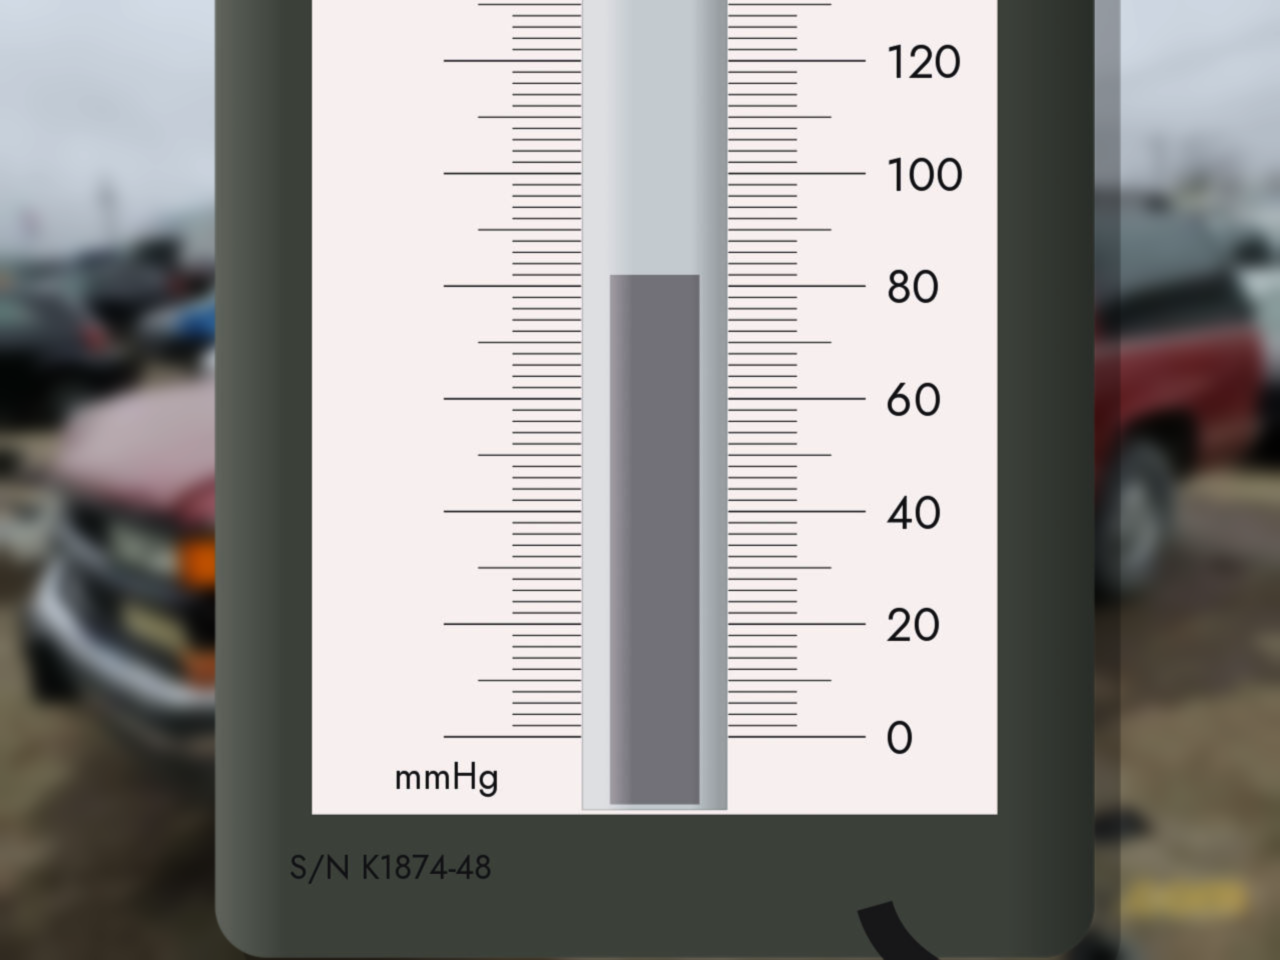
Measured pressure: 82
